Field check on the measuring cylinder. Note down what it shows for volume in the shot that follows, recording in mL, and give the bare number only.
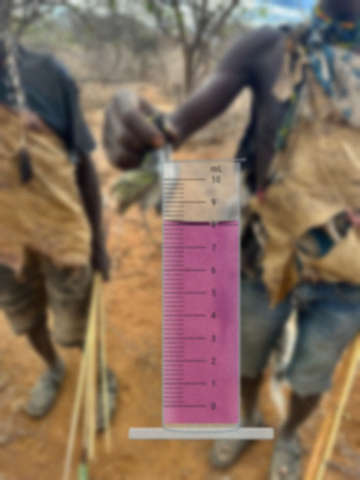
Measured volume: 8
